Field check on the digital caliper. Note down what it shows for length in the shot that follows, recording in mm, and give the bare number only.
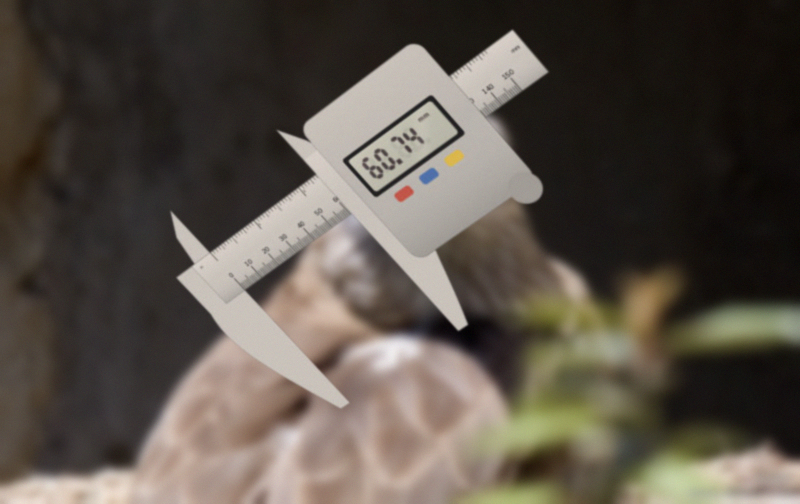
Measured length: 60.74
